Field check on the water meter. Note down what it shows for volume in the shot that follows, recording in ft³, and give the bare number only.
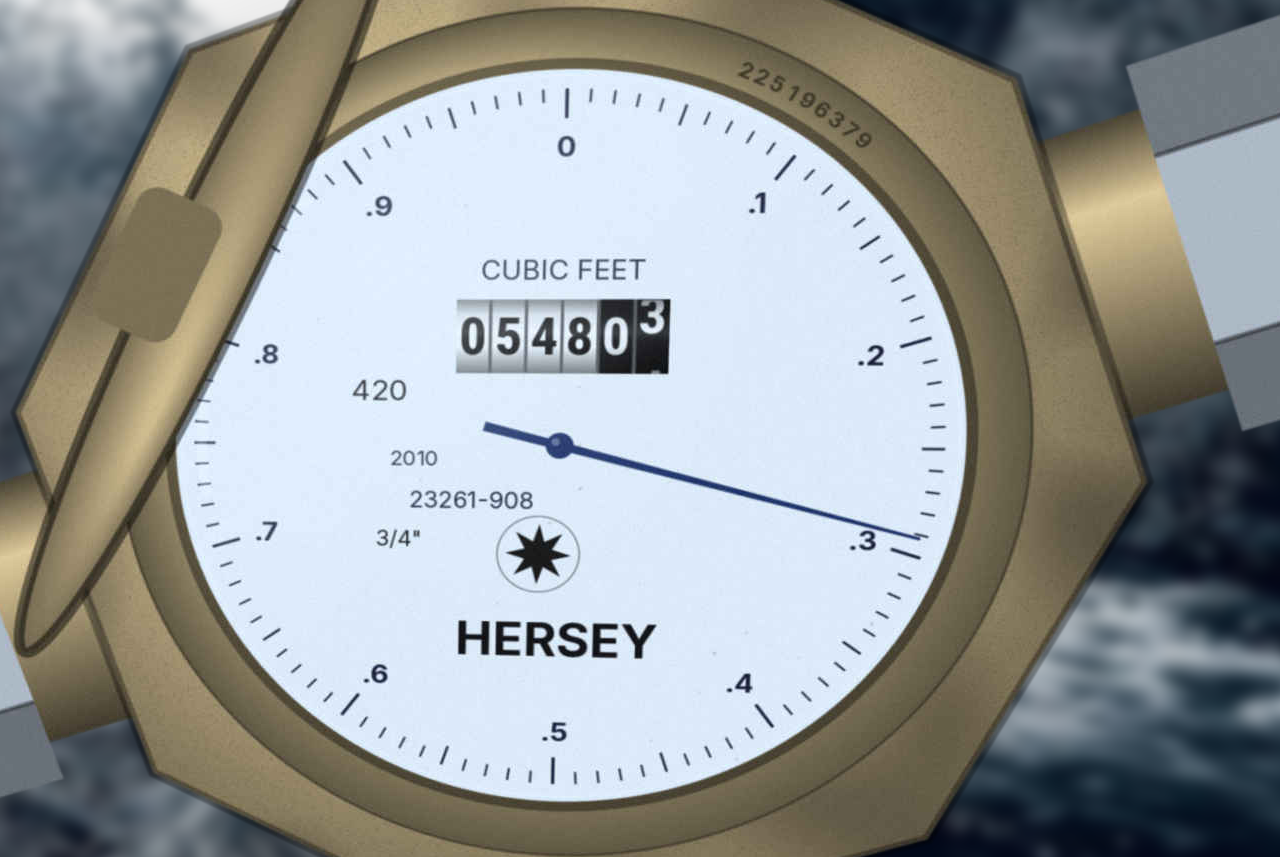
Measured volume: 54803.29
